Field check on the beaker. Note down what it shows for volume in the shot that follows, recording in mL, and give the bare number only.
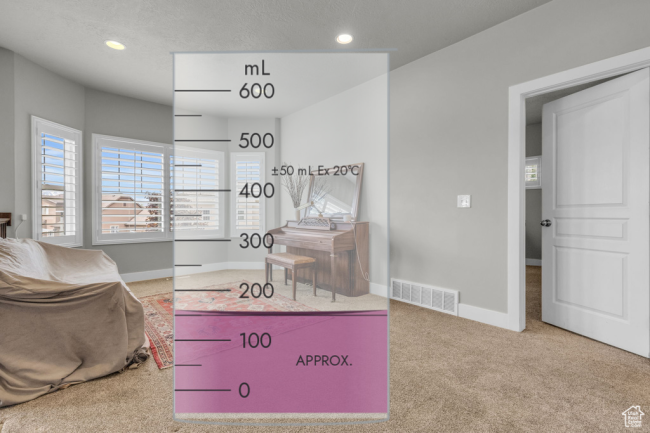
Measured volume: 150
